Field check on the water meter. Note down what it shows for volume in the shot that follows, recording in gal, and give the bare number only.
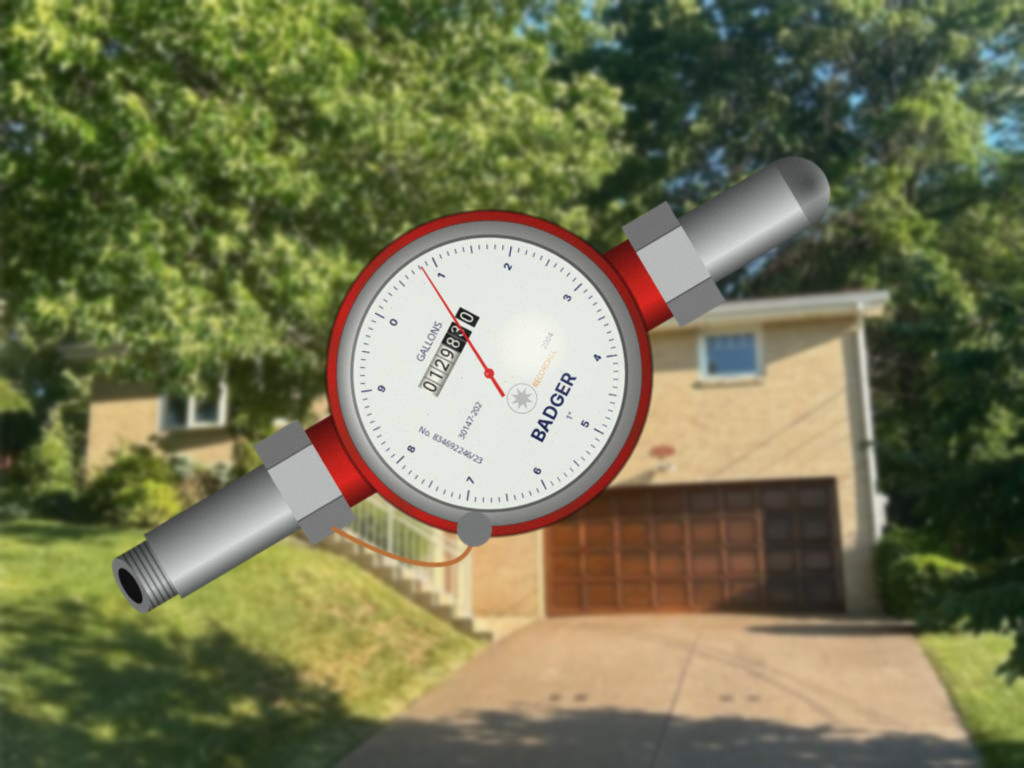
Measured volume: 129830.8
